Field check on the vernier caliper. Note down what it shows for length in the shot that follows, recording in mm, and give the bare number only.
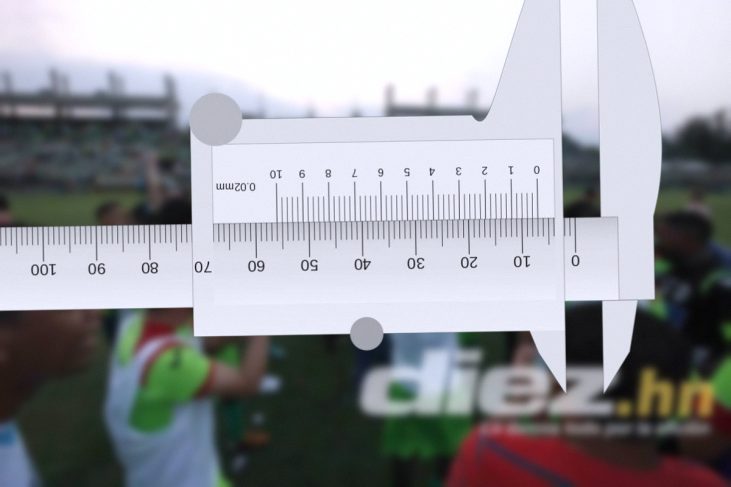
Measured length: 7.0
